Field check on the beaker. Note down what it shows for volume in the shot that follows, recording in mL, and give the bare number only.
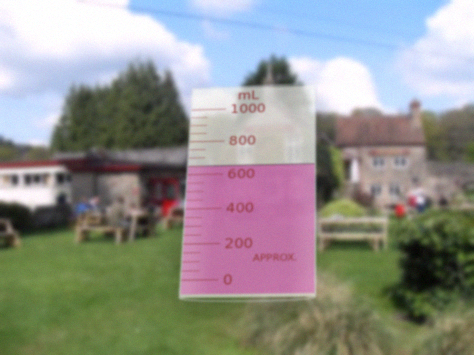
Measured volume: 650
